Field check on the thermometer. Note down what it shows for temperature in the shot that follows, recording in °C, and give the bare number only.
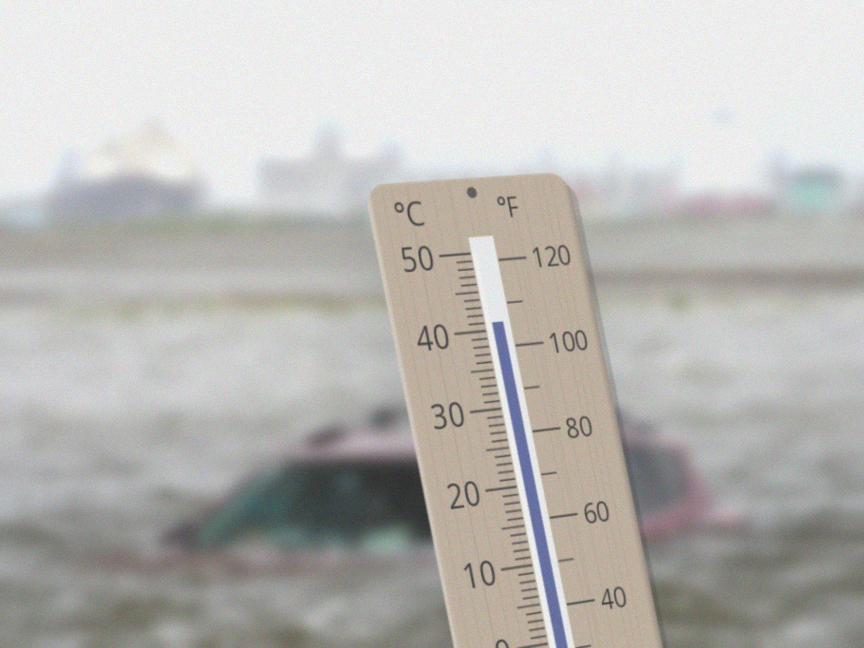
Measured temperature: 41
